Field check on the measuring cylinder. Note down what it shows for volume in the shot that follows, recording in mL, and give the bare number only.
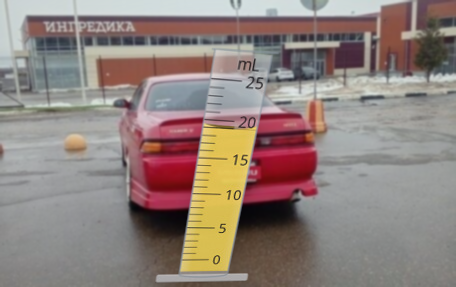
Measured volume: 19
